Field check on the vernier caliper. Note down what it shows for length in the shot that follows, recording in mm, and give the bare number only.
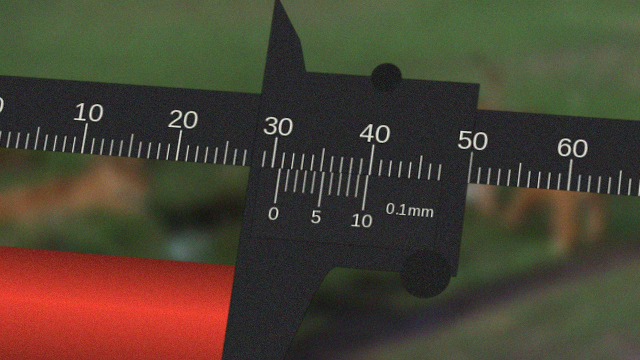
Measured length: 30.8
